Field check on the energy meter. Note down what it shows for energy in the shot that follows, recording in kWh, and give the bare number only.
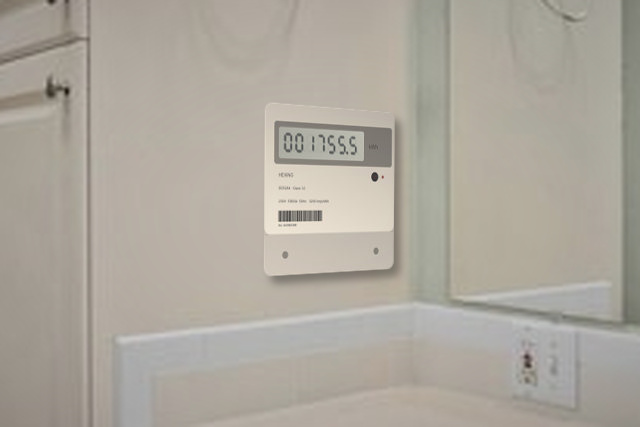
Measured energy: 1755.5
